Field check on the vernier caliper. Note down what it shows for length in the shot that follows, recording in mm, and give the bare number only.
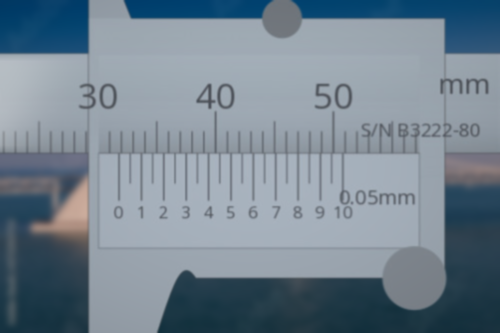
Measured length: 31.8
